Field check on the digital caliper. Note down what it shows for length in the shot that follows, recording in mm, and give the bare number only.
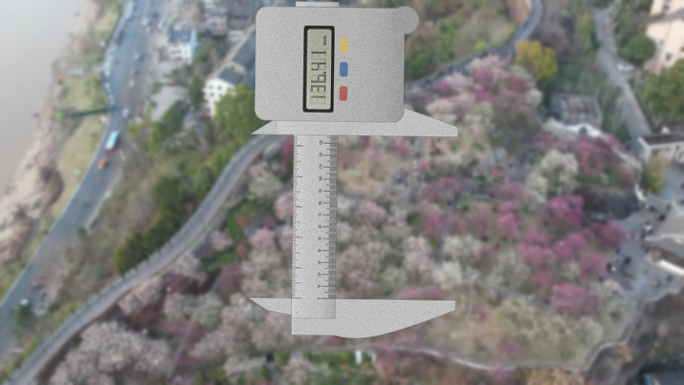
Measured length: 136.41
